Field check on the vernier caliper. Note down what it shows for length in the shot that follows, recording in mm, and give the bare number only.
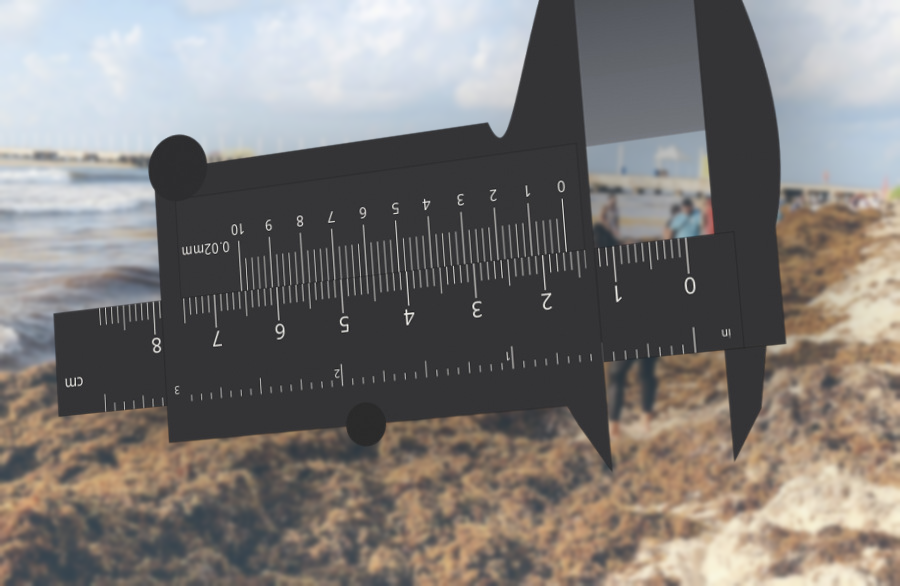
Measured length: 16.6
